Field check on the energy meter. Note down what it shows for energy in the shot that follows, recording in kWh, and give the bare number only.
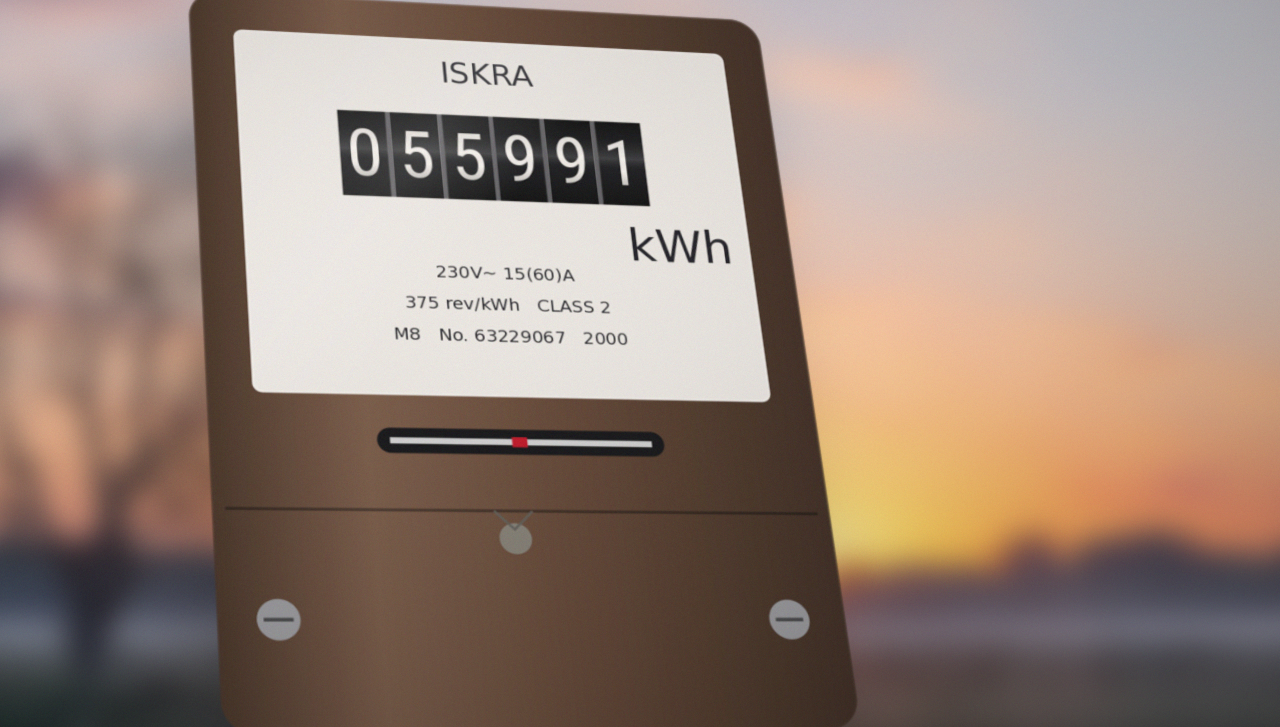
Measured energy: 55991
